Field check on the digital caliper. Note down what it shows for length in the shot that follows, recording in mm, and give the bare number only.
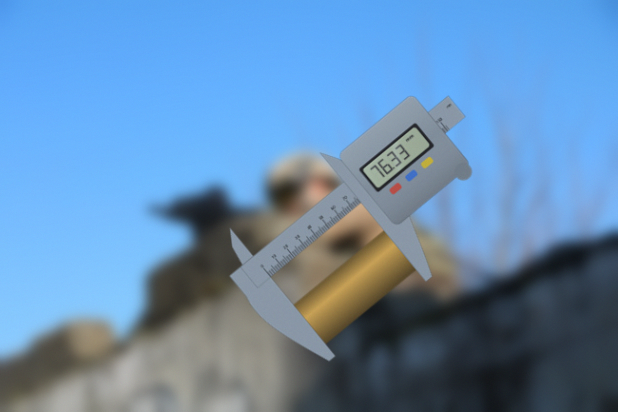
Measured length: 76.33
